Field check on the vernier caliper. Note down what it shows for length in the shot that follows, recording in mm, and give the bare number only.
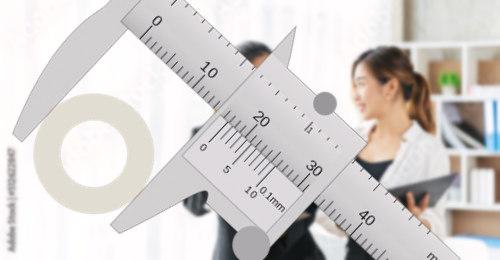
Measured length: 16.8
